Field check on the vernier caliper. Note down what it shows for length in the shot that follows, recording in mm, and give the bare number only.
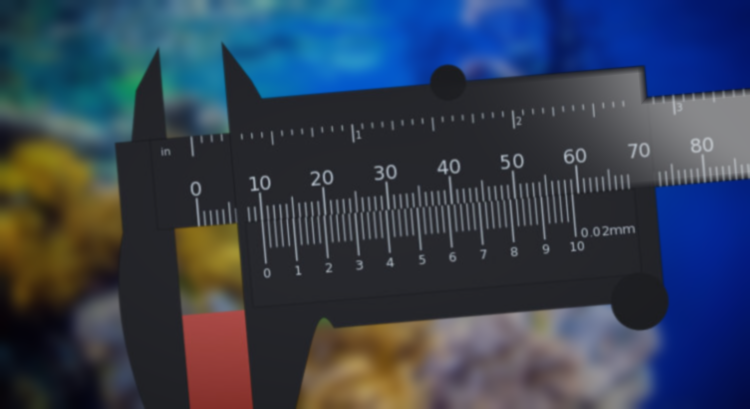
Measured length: 10.0
